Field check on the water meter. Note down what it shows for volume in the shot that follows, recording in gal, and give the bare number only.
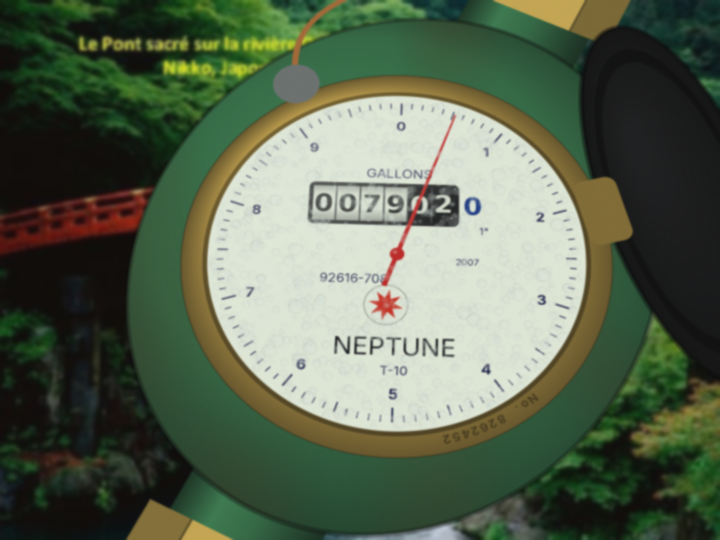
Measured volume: 79020.5
